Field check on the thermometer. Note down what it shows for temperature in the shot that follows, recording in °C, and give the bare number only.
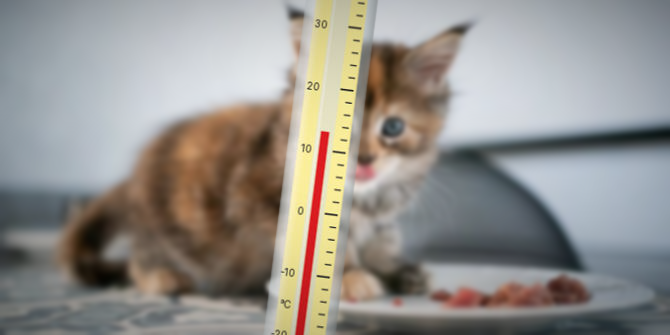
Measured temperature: 13
